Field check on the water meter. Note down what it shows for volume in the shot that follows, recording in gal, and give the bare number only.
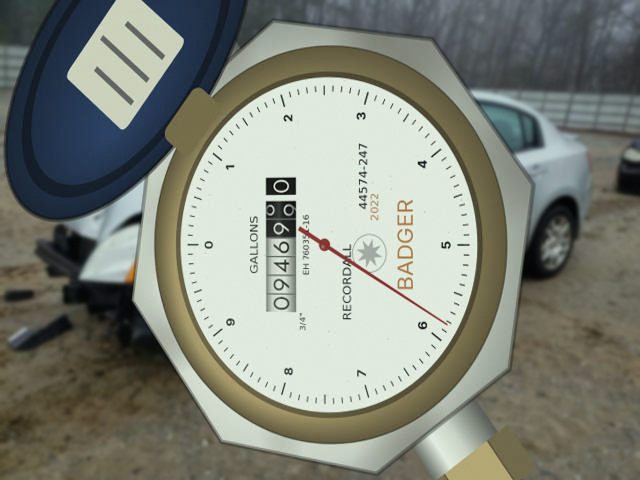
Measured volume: 946985.8
